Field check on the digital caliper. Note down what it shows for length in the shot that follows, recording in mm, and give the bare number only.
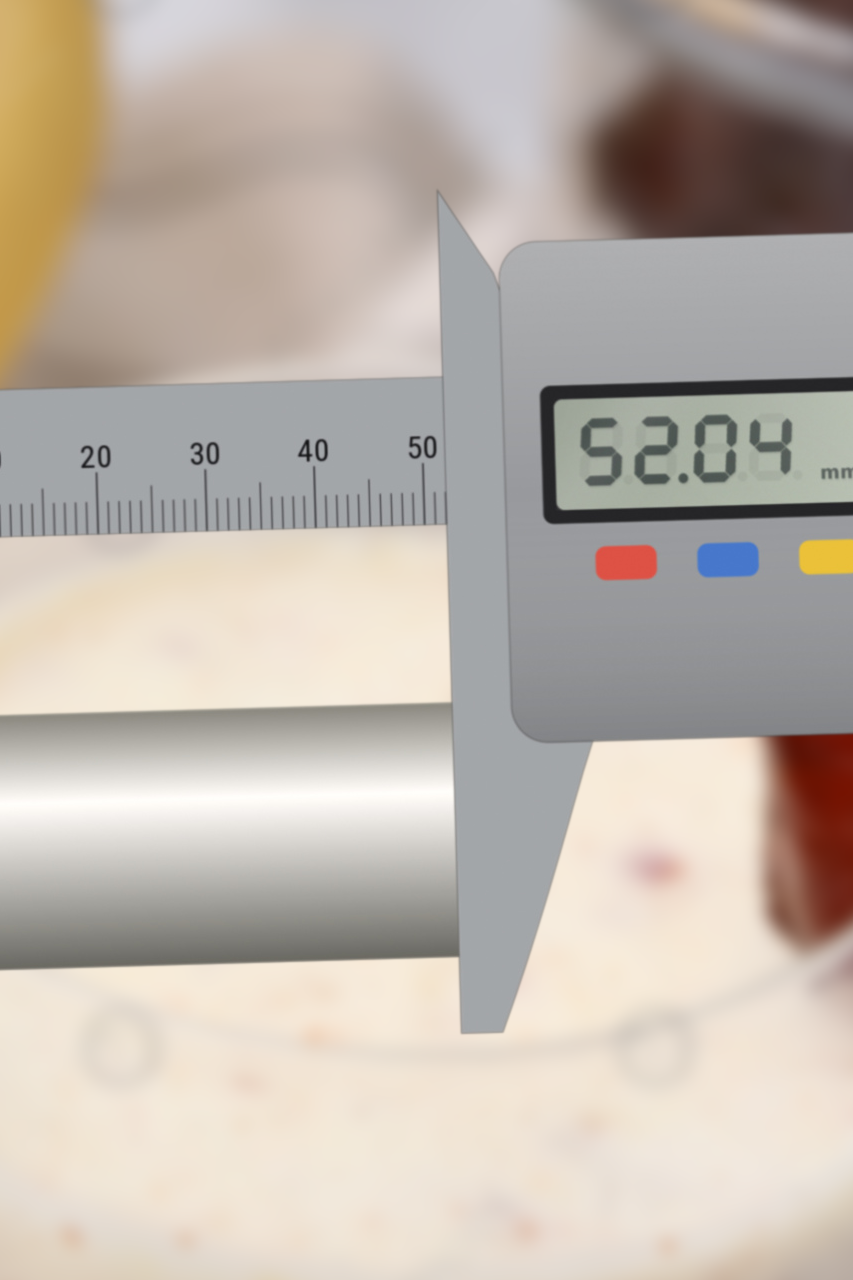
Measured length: 52.04
